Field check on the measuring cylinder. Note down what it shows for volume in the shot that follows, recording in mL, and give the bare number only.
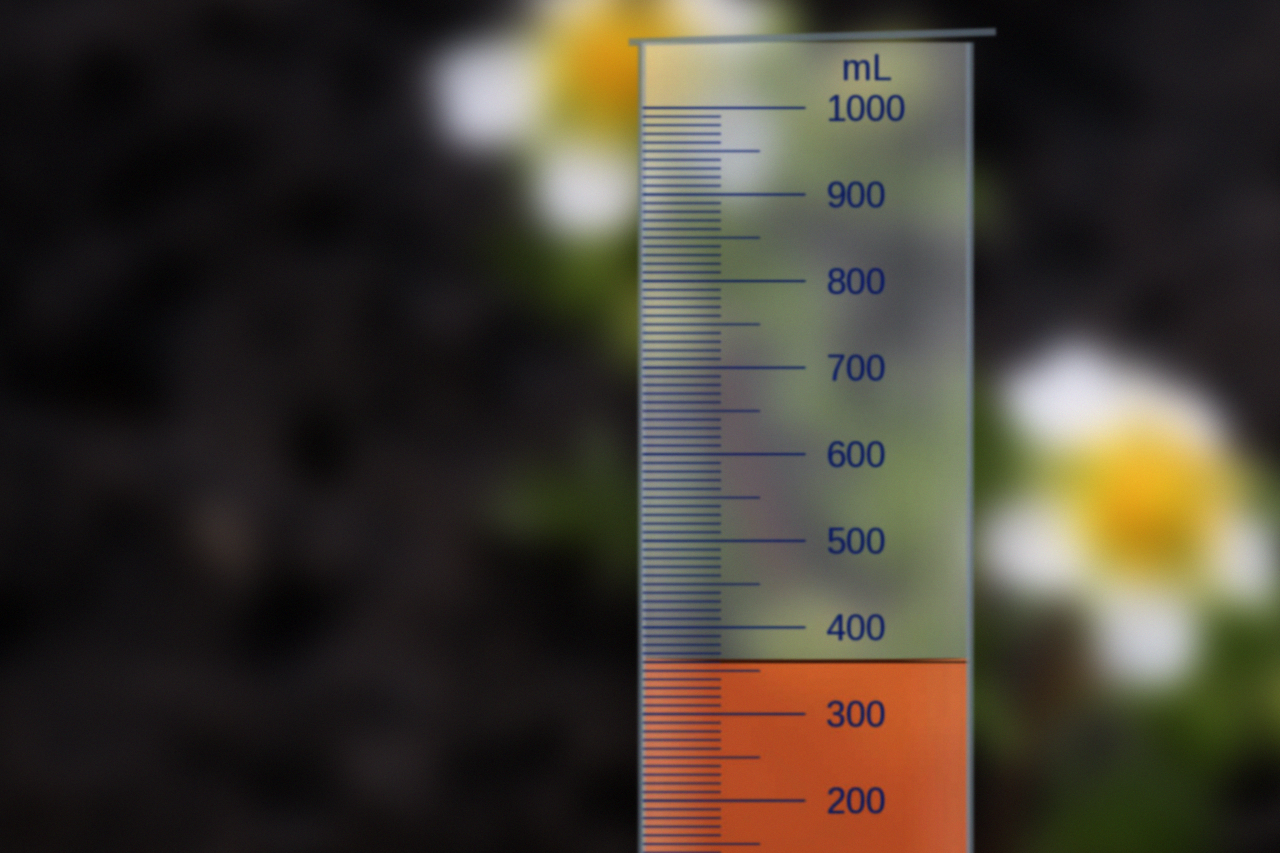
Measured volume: 360
